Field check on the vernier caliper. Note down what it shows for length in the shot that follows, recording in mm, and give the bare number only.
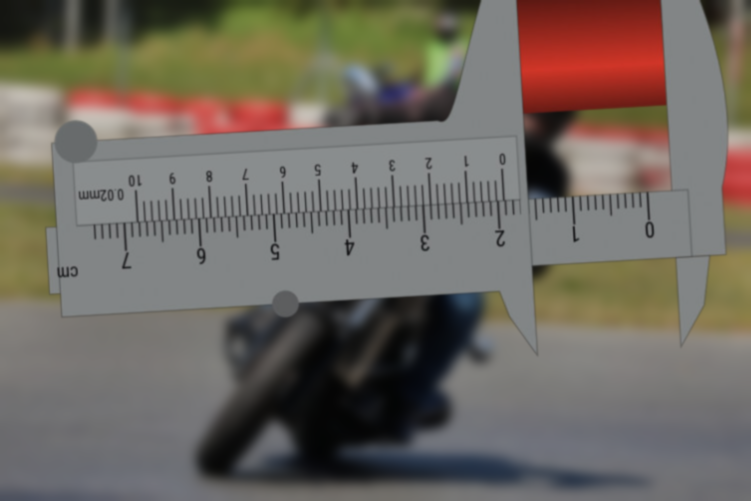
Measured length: 19.2
